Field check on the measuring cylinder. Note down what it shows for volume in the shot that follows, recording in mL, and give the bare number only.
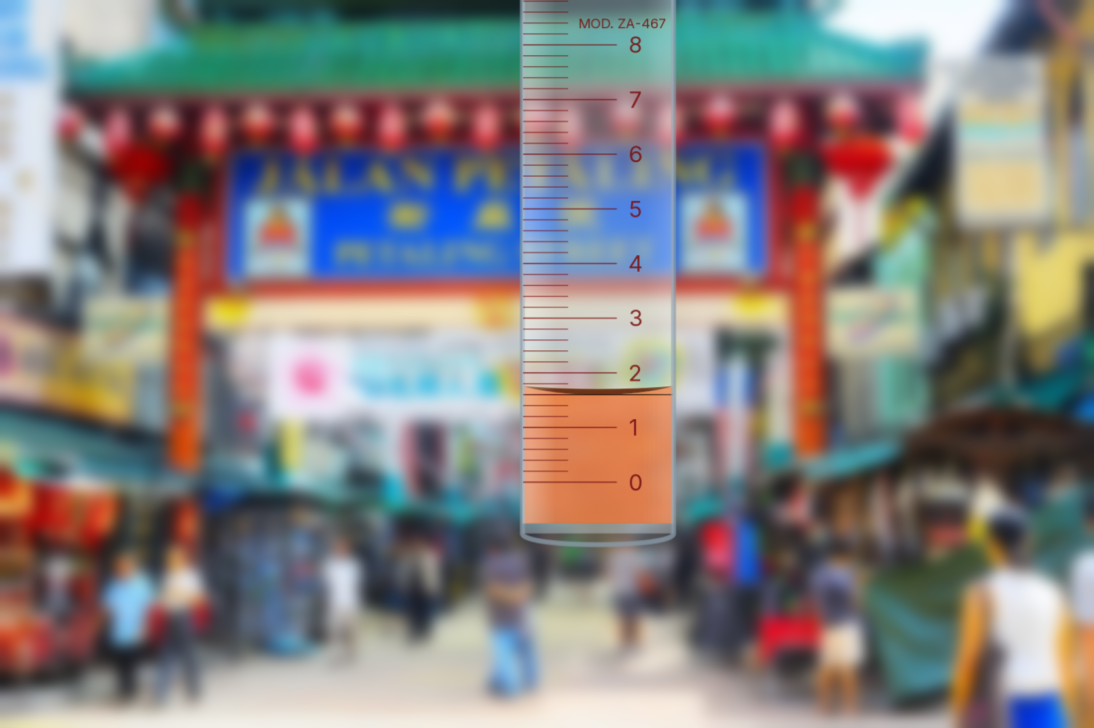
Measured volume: 1.6
